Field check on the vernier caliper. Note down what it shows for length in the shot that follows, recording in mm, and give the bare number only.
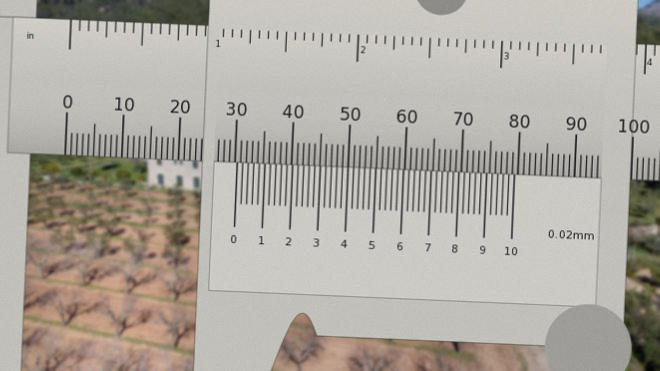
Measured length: 30.4
